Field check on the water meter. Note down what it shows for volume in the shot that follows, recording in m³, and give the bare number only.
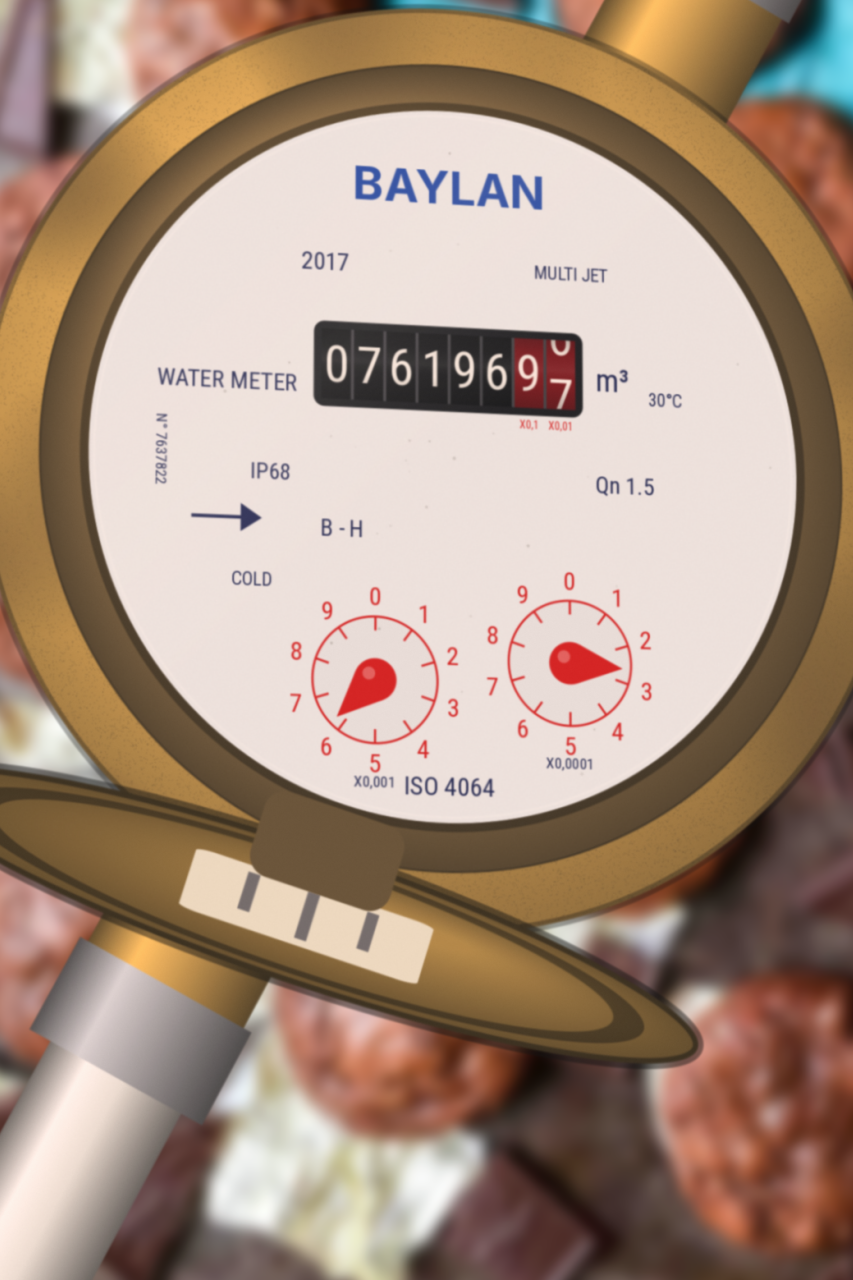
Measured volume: 76196.9662
